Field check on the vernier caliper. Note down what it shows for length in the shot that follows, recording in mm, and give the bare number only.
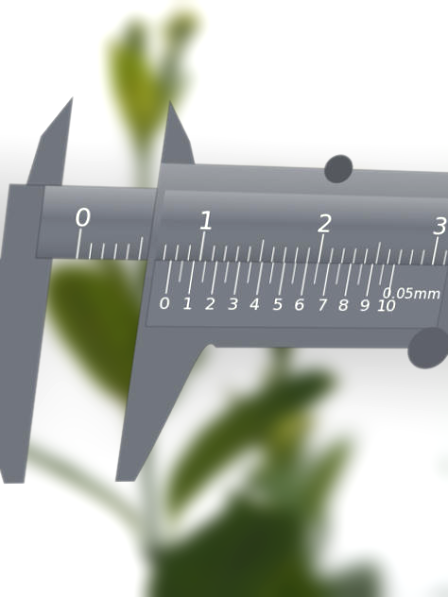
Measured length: 7.6
